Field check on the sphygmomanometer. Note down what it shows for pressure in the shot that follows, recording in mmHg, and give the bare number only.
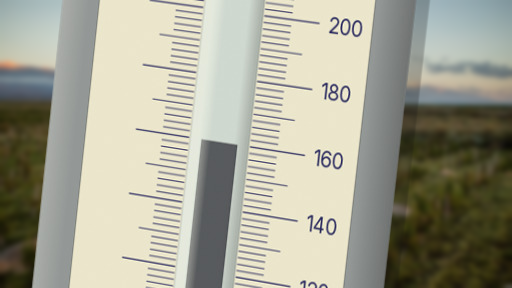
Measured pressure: 160
